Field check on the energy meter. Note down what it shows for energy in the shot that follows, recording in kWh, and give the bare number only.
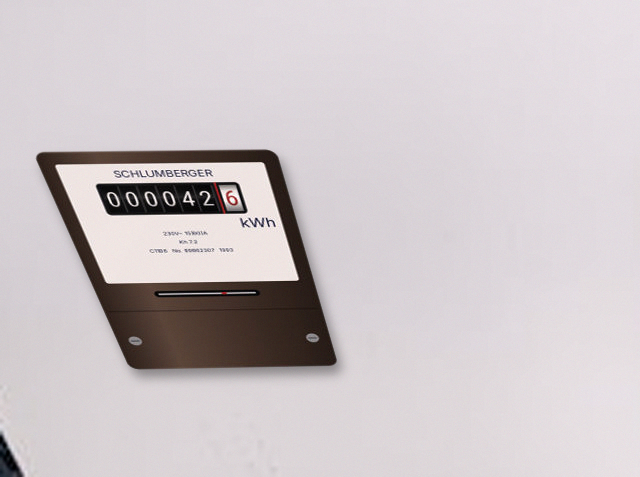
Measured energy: 42.6
